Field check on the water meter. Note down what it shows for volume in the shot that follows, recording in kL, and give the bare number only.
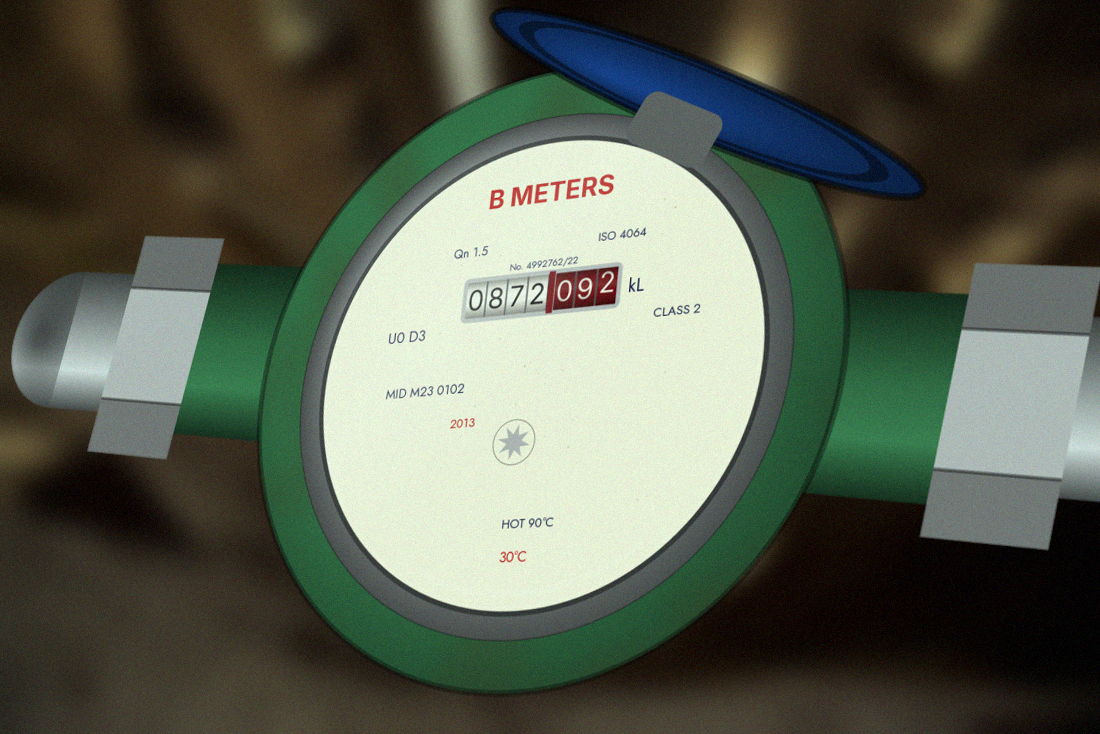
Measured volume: 872.092
